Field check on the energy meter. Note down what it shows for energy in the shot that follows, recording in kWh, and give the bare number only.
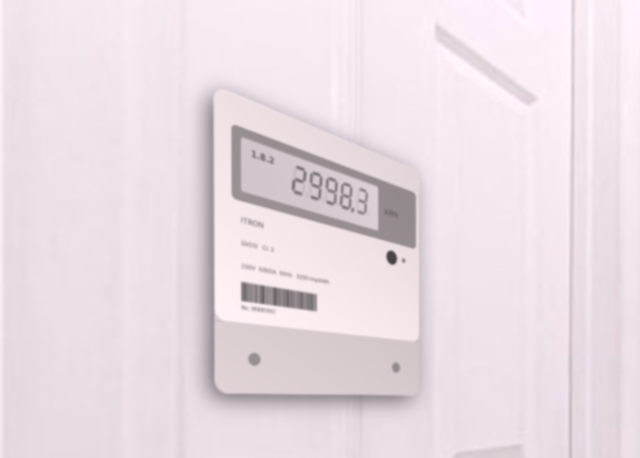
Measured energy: 2998.3
